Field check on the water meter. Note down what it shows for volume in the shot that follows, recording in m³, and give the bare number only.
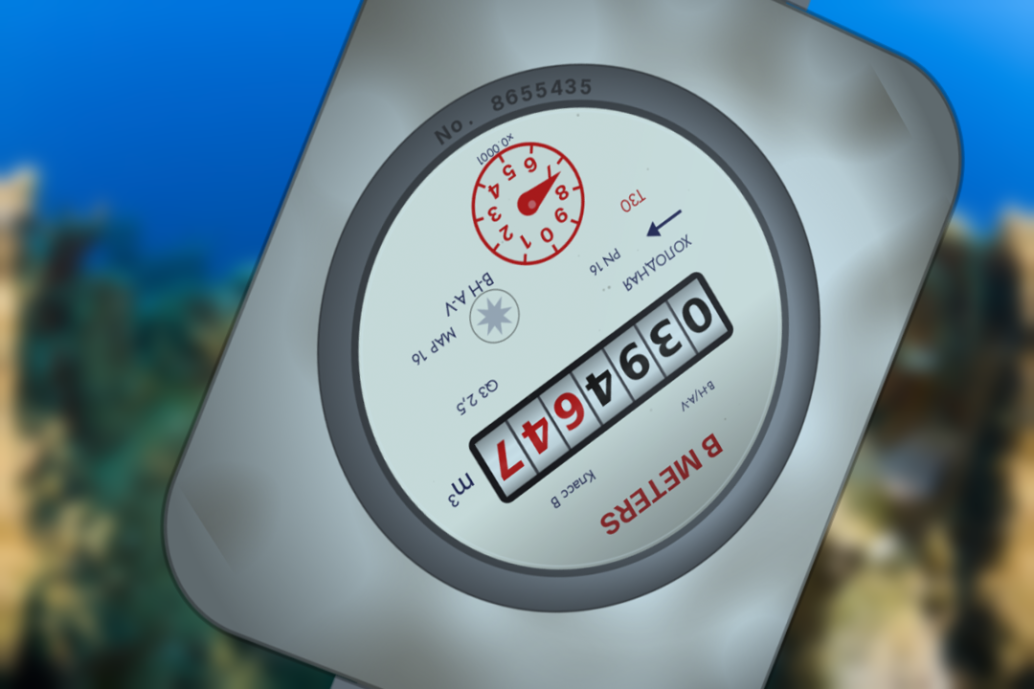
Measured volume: 394.6477
